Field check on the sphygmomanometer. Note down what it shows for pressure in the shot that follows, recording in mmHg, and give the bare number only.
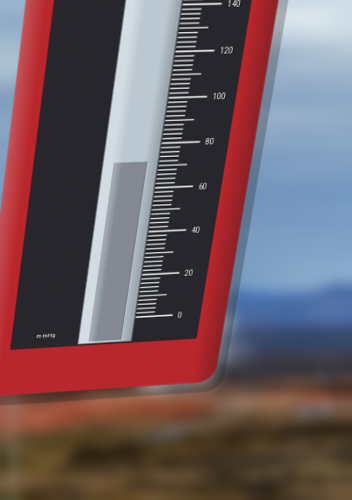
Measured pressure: 72
